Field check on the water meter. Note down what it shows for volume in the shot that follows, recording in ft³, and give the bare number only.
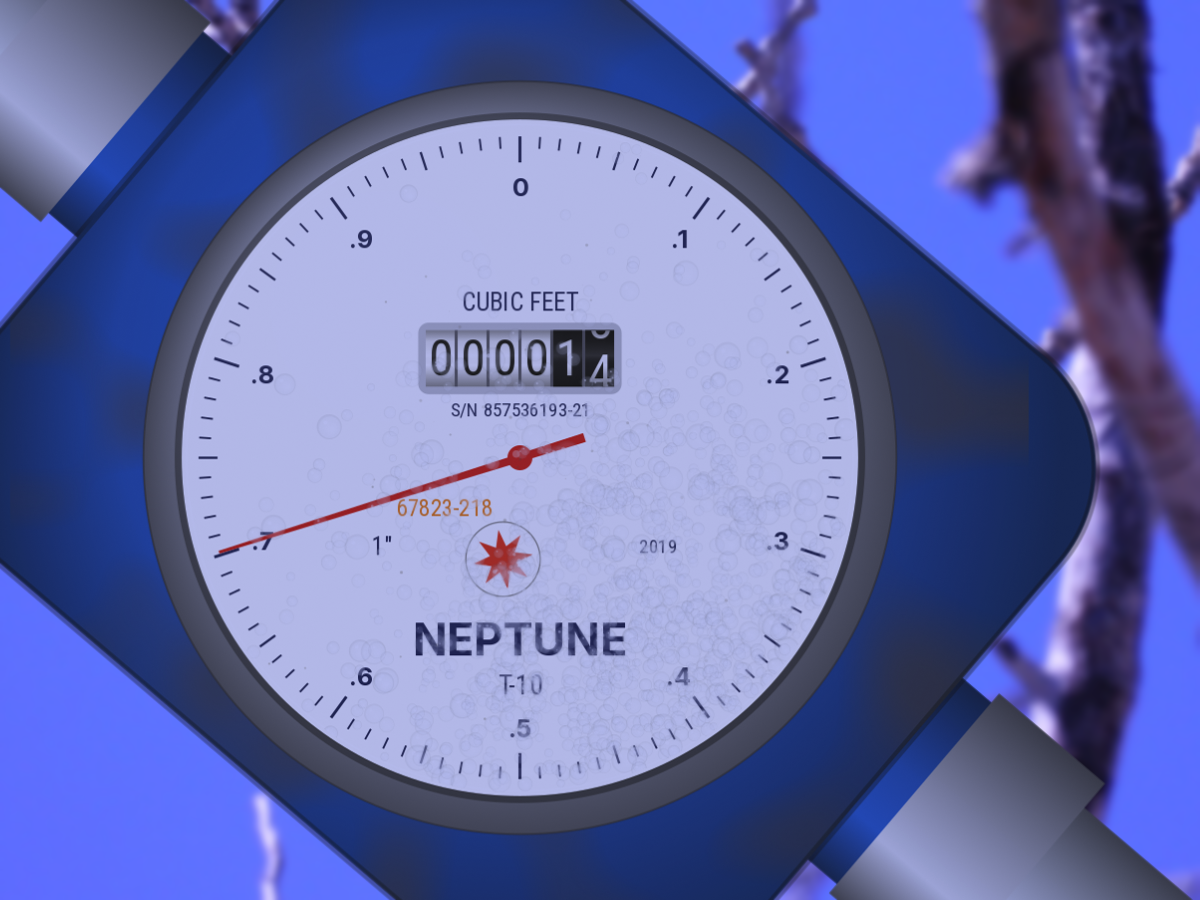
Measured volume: 13.70
